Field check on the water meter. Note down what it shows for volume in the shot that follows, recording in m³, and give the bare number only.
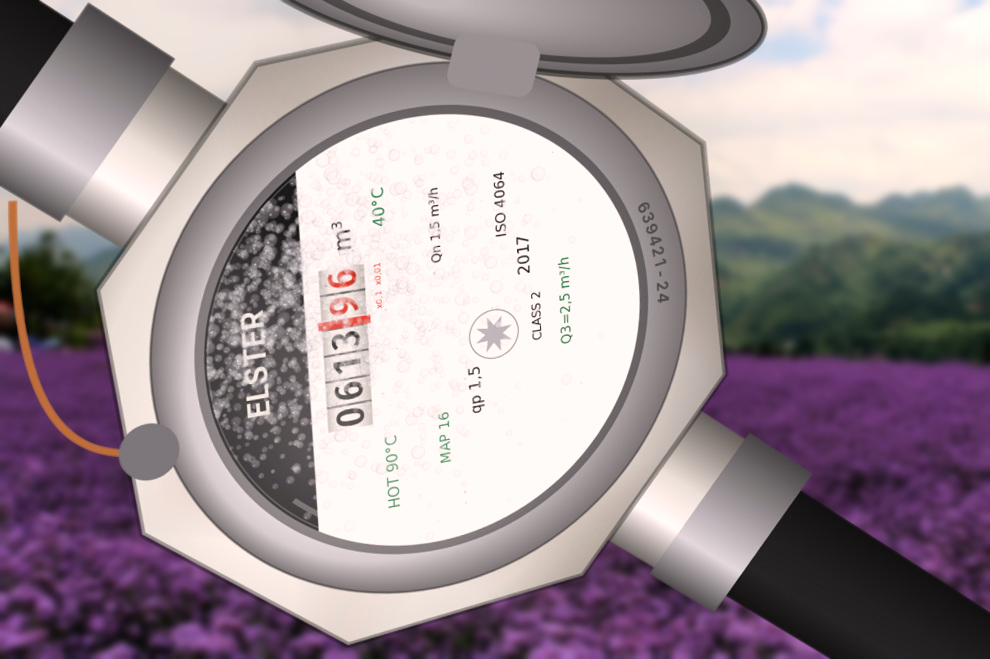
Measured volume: 613.96
